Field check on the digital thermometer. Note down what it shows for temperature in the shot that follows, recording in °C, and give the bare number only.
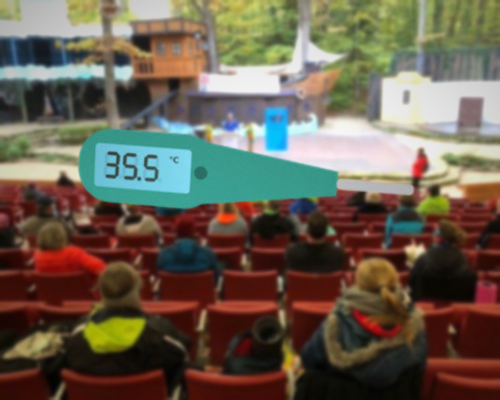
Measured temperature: 35.5
